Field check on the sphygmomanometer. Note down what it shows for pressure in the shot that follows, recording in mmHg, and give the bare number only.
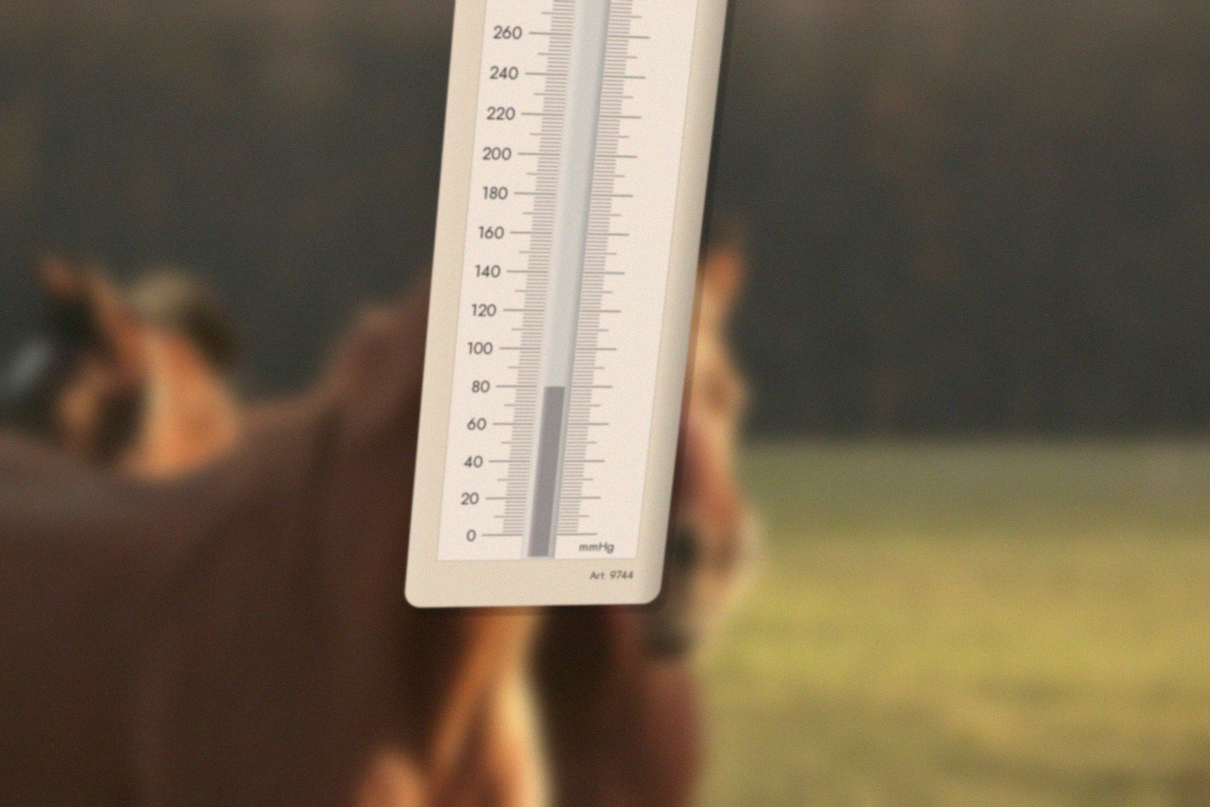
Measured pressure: 80
